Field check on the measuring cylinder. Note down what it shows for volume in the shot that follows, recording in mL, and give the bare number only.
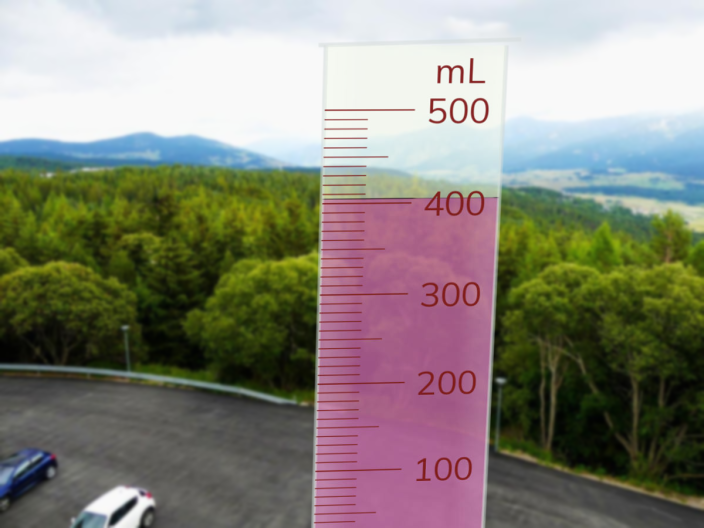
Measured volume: 405
